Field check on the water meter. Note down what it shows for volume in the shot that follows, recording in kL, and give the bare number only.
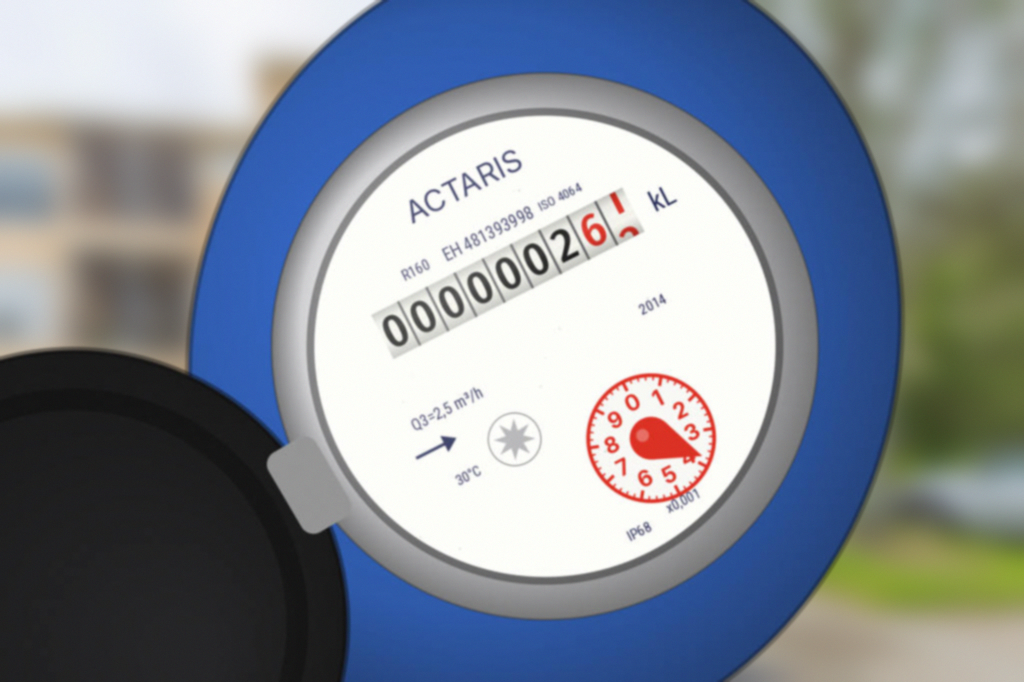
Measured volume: 2.613
